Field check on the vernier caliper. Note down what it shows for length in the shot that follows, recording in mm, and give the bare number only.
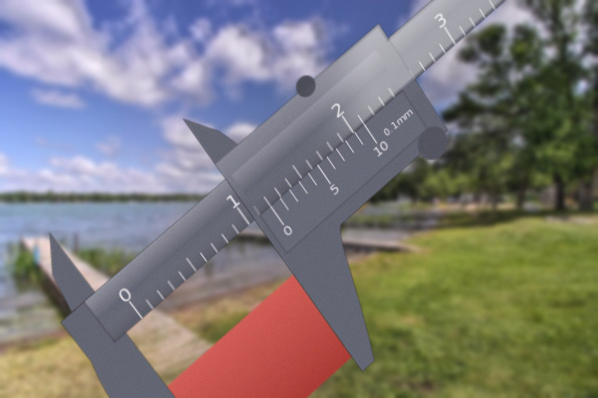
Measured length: 12.0
